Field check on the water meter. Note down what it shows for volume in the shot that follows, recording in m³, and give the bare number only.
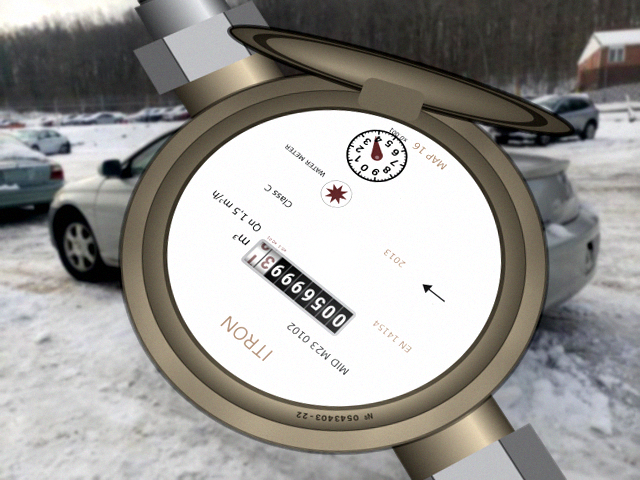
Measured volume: 56999.313
